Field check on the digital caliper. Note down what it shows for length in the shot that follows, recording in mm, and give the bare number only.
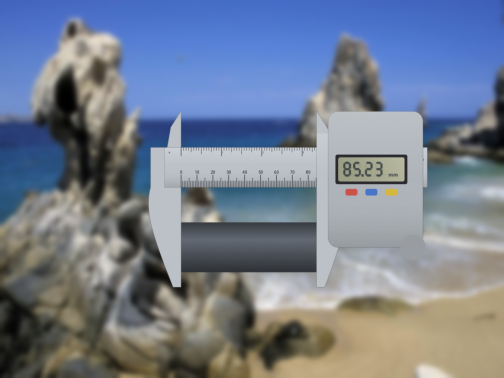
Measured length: 85.23
